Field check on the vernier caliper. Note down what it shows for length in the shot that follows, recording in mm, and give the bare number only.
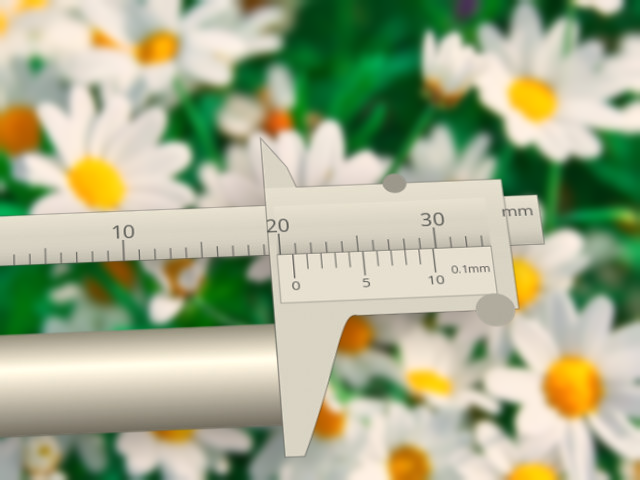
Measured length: 20.8
